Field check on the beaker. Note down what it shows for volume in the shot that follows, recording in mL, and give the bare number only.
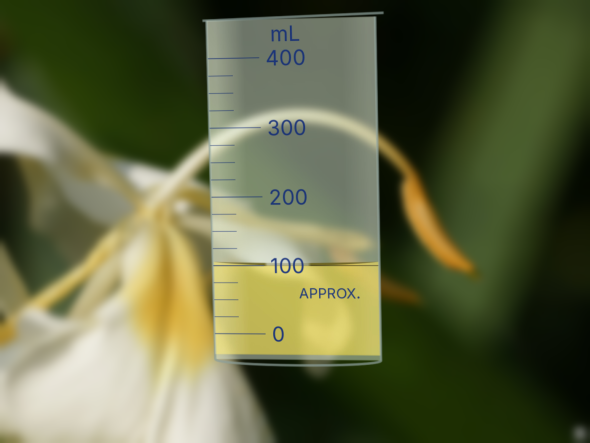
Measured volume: 100
